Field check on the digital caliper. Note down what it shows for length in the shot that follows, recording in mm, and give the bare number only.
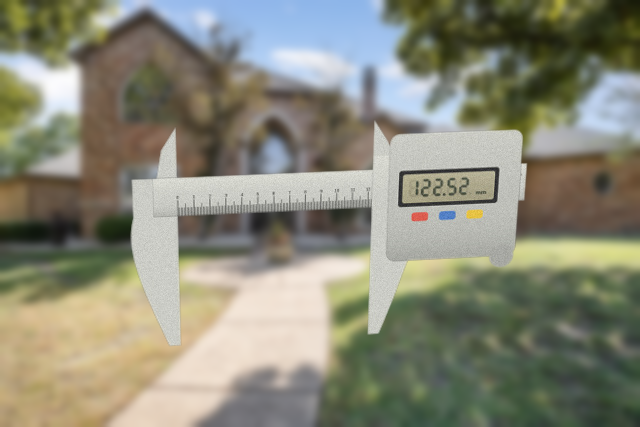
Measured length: 122.52
